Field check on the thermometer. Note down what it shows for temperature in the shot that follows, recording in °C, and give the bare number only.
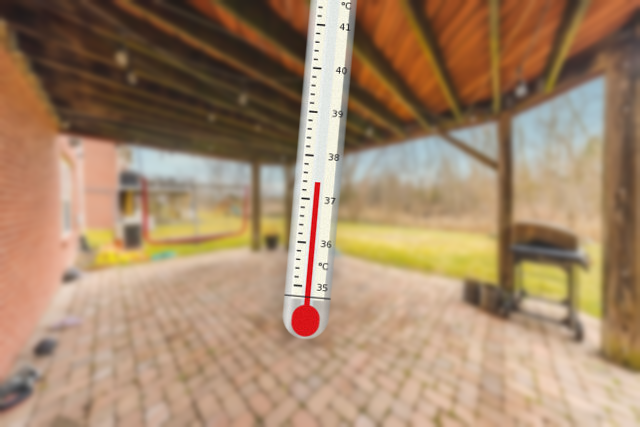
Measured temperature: 37.4
